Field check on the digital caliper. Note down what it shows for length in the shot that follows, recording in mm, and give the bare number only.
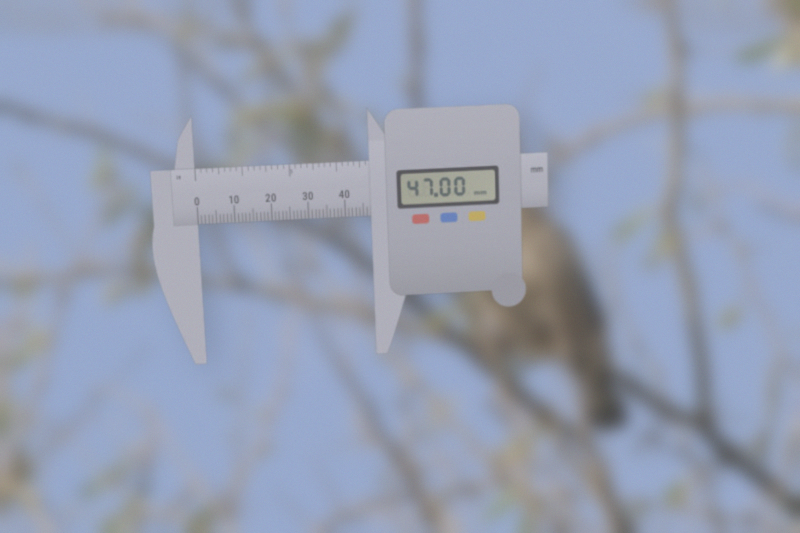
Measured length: 47.00
